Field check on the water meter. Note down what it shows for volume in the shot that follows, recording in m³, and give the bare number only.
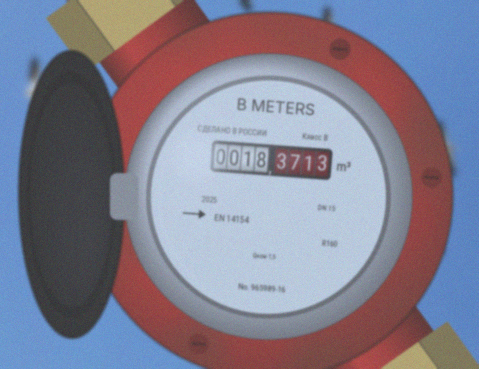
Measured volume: 18.3713
